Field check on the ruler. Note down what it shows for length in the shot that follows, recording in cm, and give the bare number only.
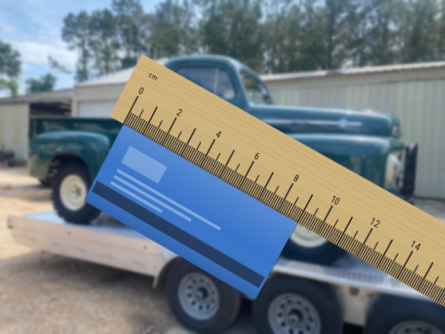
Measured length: 9
